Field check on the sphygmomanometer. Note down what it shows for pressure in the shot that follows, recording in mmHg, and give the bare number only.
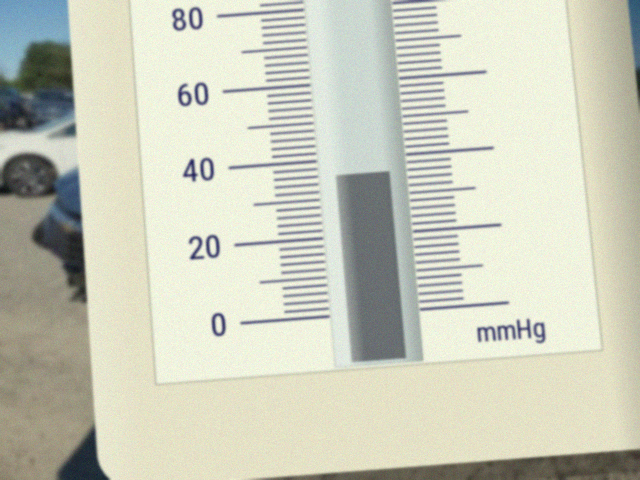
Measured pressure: 36
